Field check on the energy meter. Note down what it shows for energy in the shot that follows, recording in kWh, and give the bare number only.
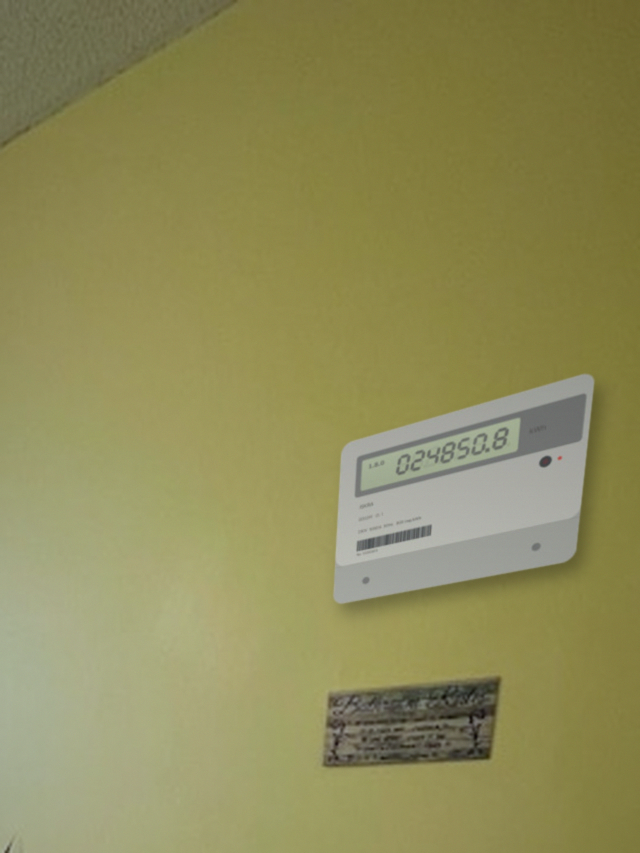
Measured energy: 24850.8
